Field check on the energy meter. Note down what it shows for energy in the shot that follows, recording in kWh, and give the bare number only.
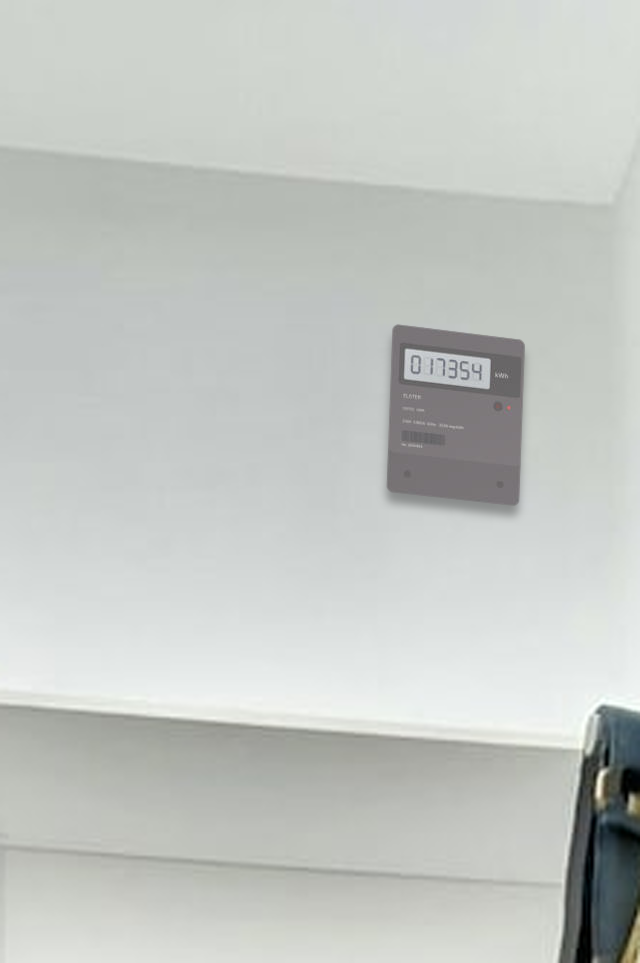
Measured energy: 17354
